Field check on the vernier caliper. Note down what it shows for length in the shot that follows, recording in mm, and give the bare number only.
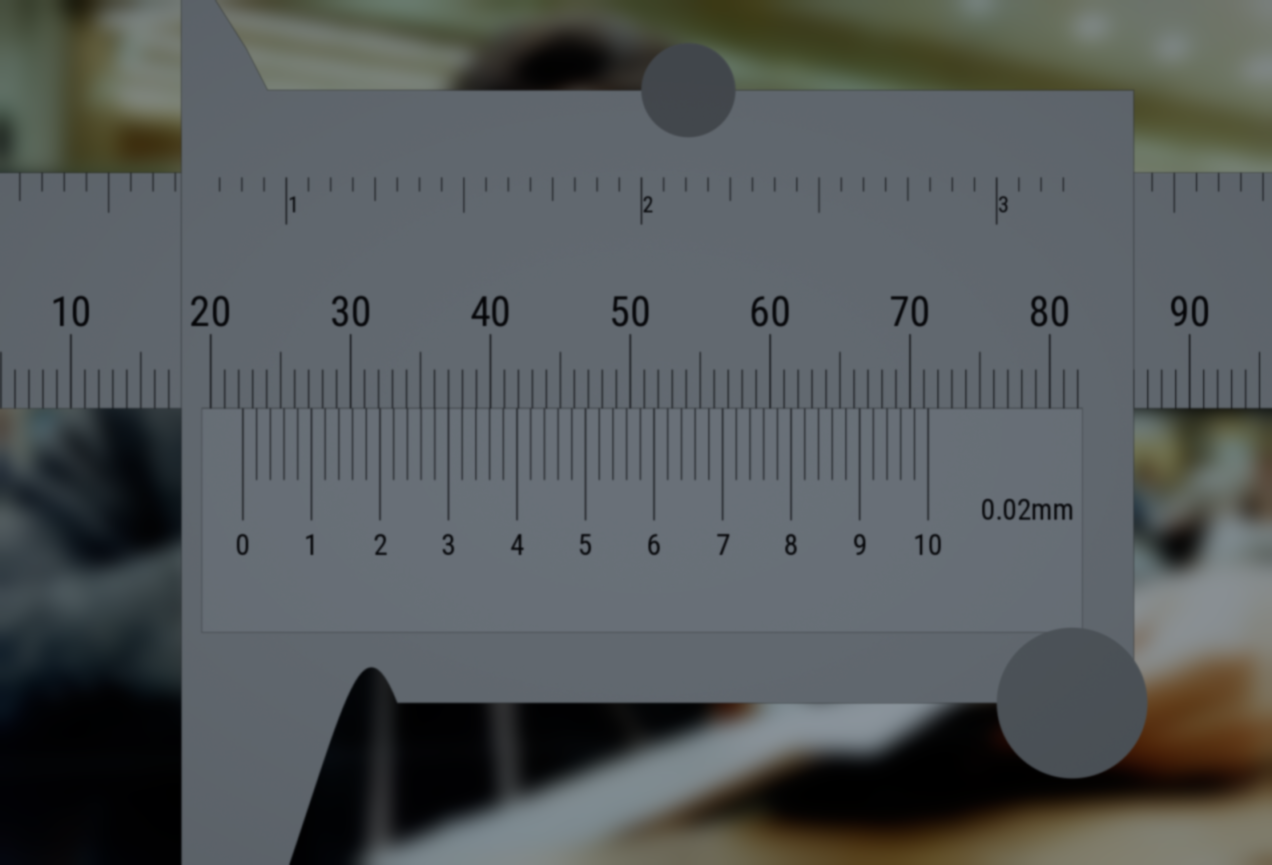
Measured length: 22.3
